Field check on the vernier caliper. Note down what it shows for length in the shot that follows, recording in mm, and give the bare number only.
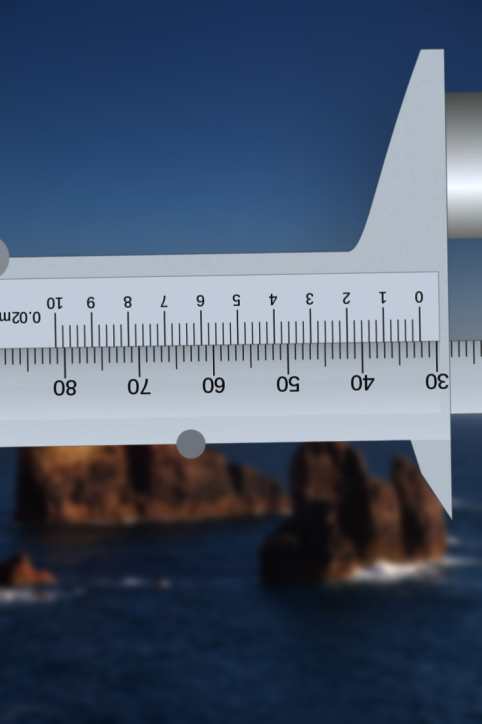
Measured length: 32.2
